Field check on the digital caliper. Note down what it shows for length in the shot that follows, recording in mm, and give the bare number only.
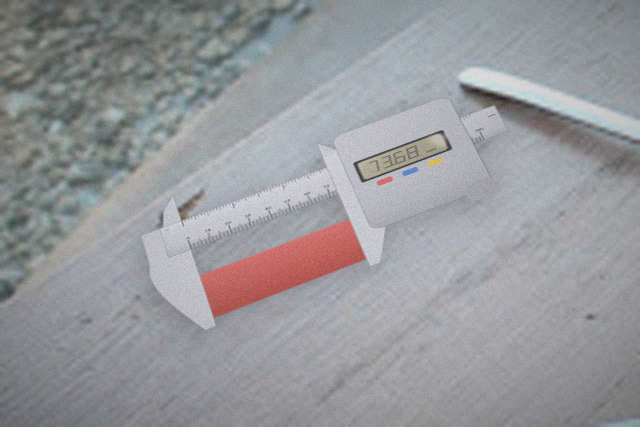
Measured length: 73.68
